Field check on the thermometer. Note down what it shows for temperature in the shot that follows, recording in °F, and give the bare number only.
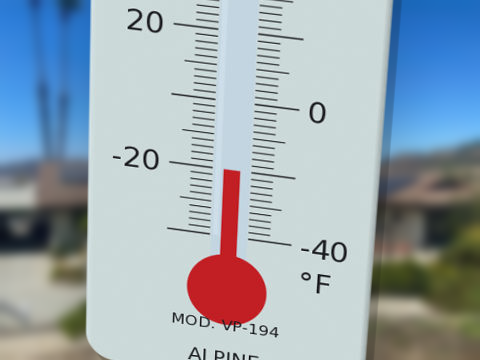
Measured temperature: -20
